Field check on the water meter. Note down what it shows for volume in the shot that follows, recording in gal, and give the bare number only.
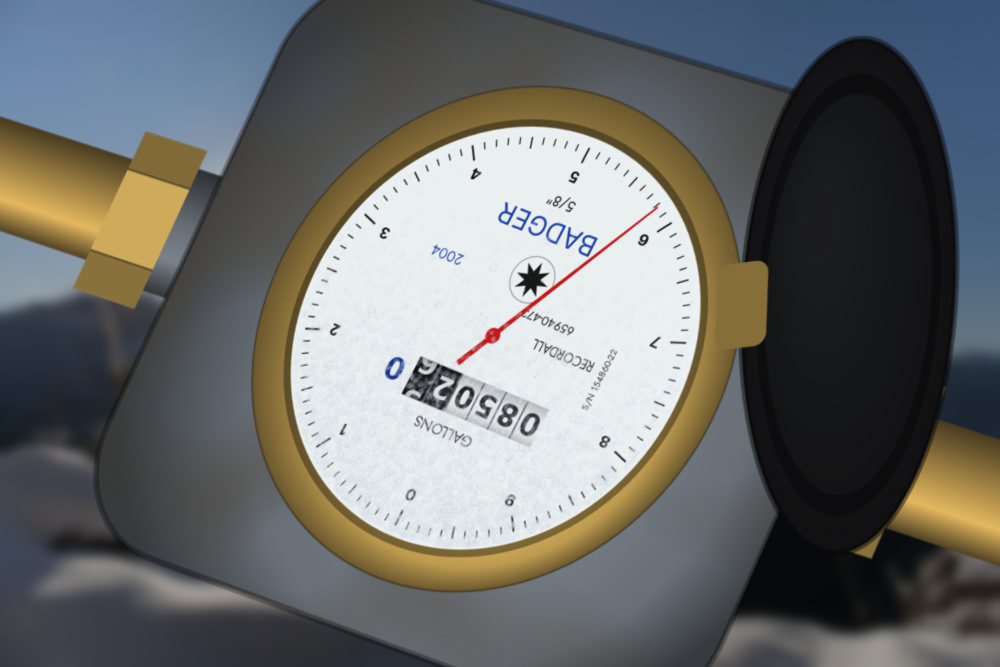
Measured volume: 850255.8
